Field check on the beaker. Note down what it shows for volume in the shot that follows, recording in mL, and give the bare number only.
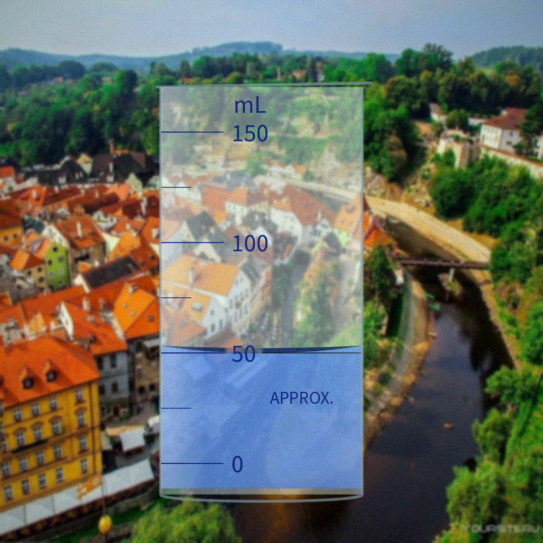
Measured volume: 50
